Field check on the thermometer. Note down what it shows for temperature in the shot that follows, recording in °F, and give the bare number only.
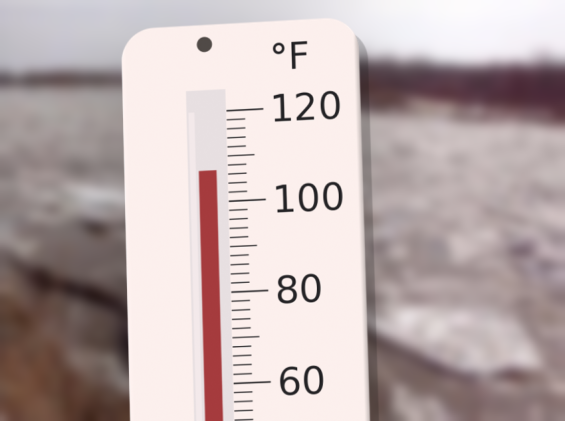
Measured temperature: 107
